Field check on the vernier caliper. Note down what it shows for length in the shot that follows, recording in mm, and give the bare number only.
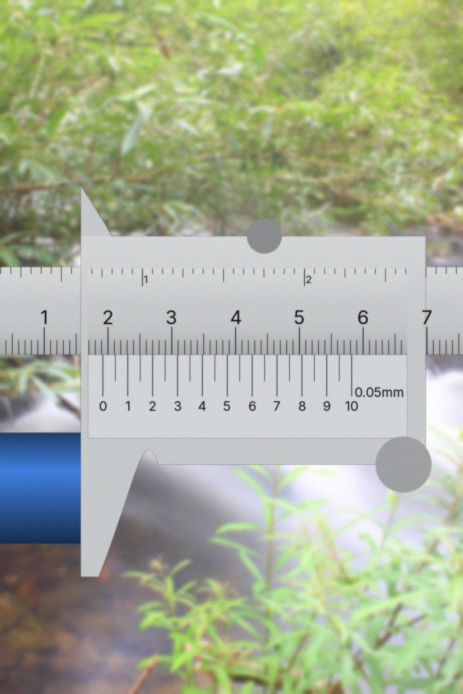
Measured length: 19.2
